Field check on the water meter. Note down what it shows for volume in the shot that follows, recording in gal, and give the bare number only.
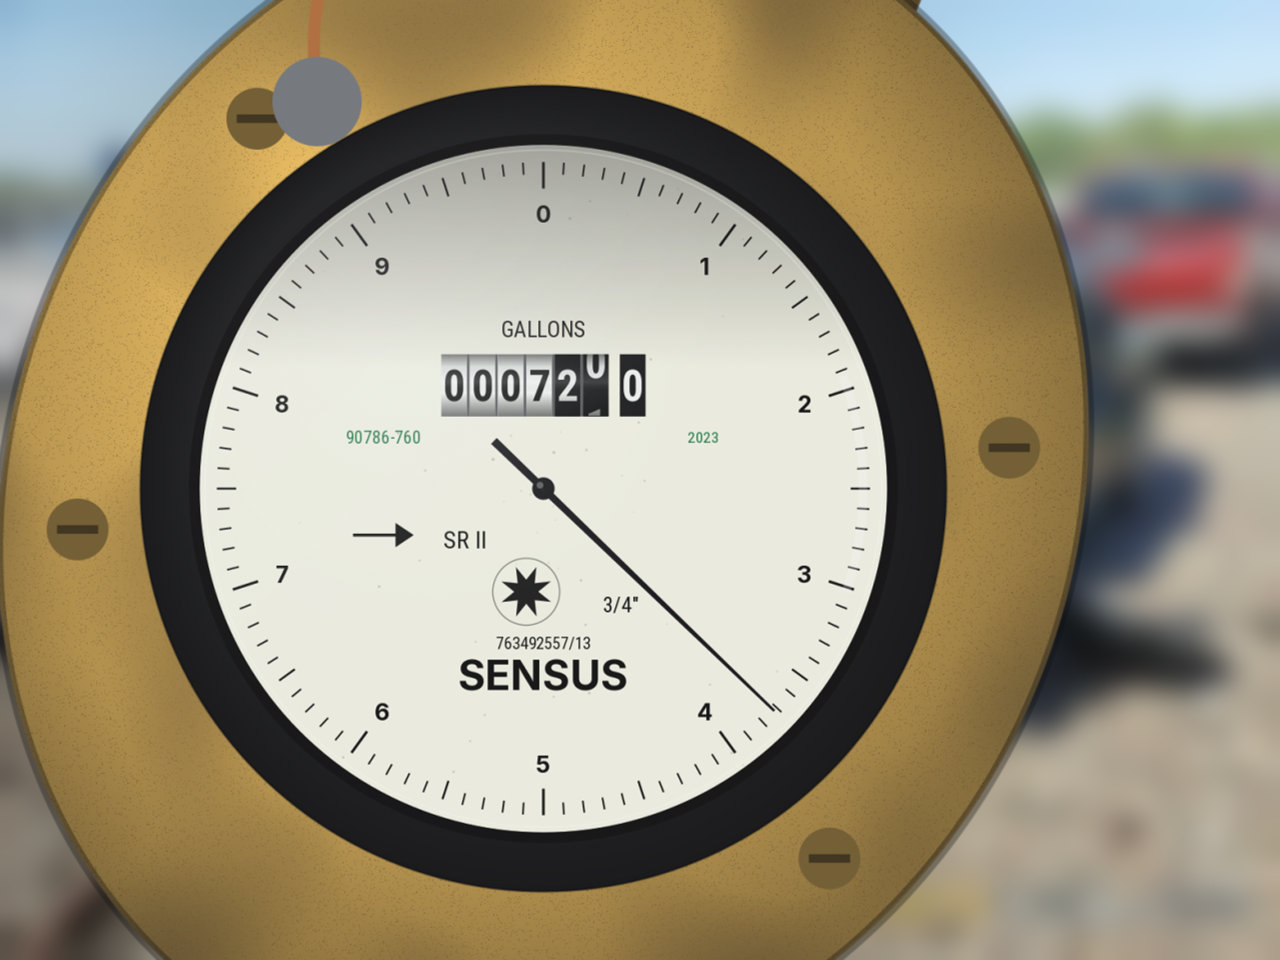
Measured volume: 7203.7
